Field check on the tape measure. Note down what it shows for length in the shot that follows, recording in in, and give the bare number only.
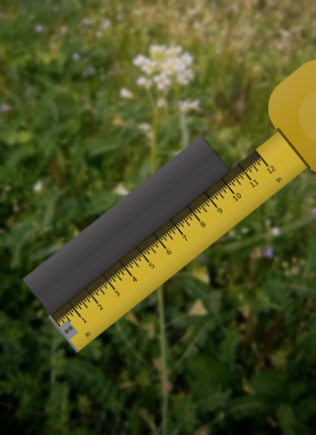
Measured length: 10.5
